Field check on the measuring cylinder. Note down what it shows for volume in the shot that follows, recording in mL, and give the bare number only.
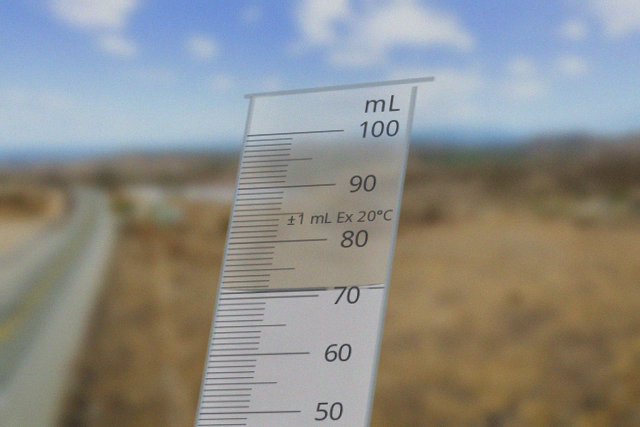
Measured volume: 71
